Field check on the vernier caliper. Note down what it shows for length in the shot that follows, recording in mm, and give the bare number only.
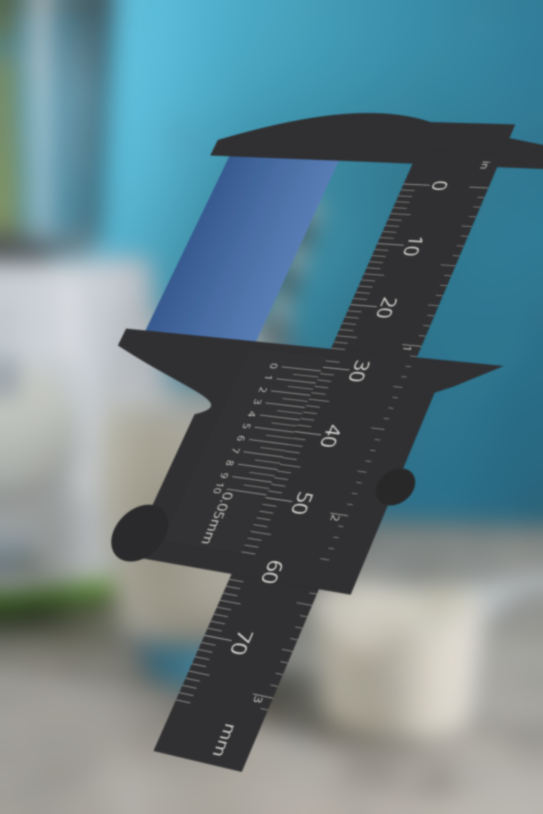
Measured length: 30.6
